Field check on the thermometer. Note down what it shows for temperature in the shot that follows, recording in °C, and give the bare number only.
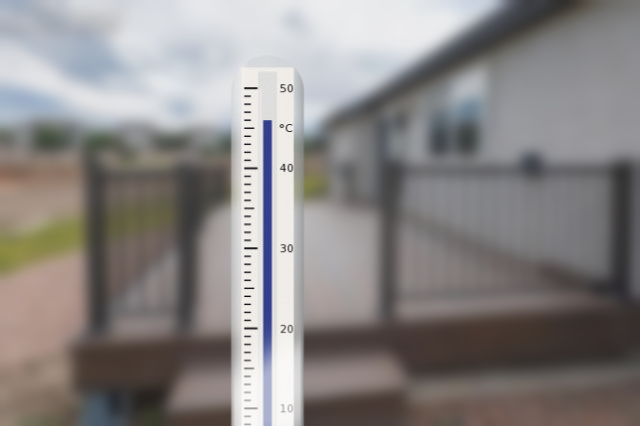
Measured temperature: 46
